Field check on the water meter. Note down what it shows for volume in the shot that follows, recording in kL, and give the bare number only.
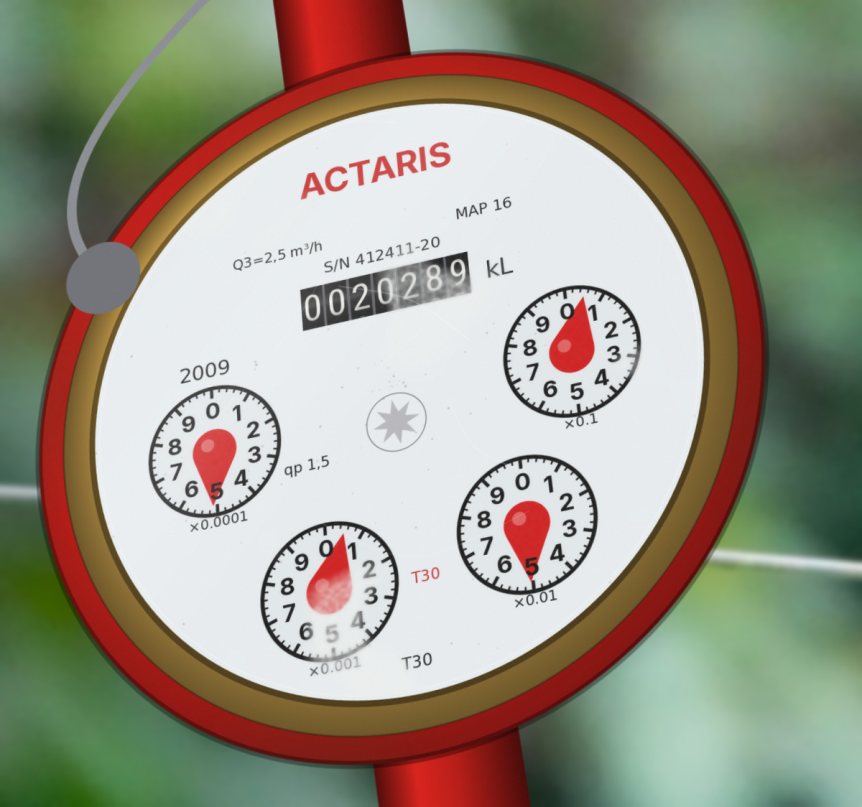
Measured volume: 20289.0505
